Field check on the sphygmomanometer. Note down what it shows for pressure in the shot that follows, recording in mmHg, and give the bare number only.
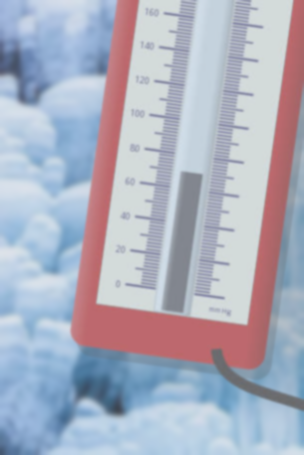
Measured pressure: 70
